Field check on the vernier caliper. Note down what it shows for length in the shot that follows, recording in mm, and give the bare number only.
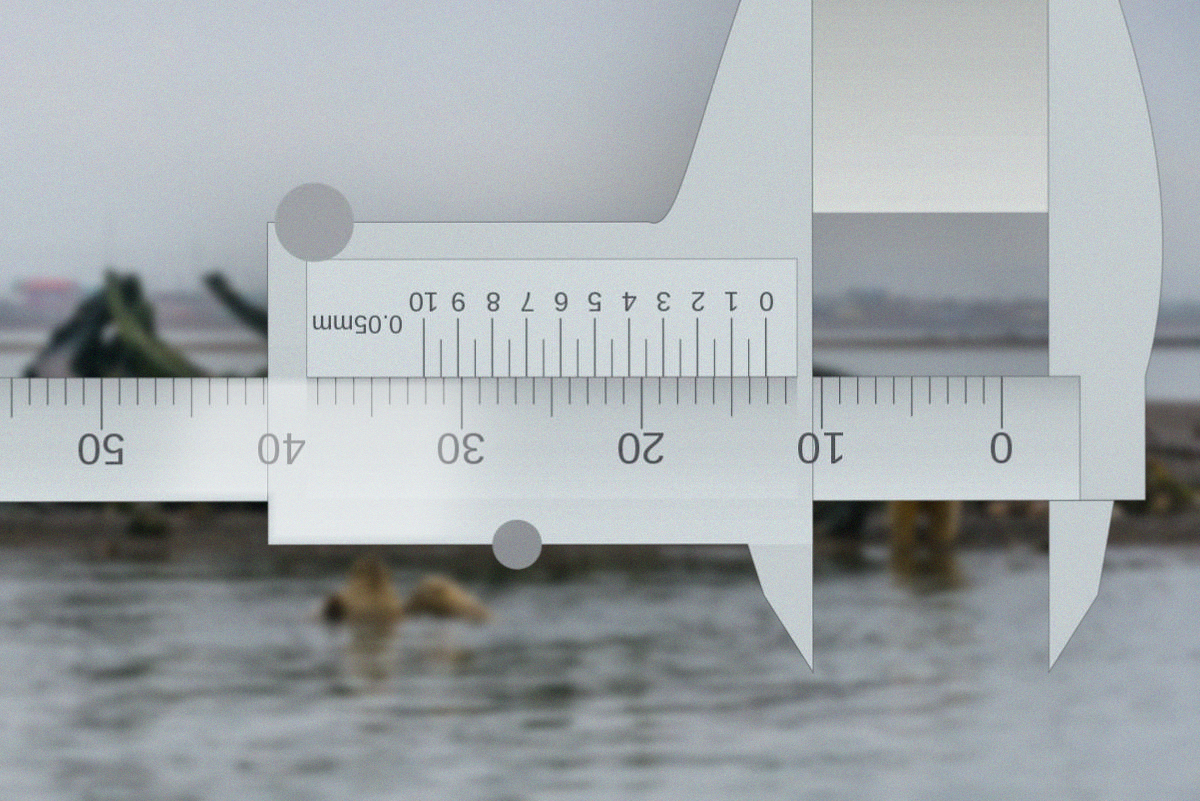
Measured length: 13.1
